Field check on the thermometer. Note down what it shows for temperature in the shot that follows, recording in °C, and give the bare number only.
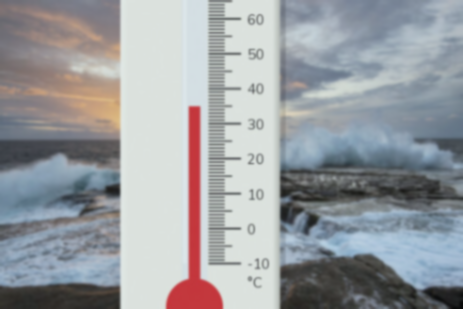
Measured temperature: 35
